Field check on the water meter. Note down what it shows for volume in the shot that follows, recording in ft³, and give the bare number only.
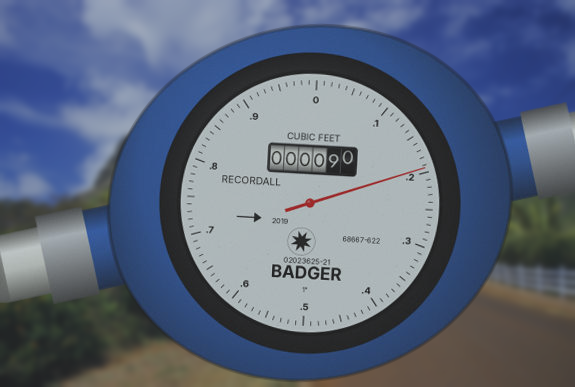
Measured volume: 90.19
